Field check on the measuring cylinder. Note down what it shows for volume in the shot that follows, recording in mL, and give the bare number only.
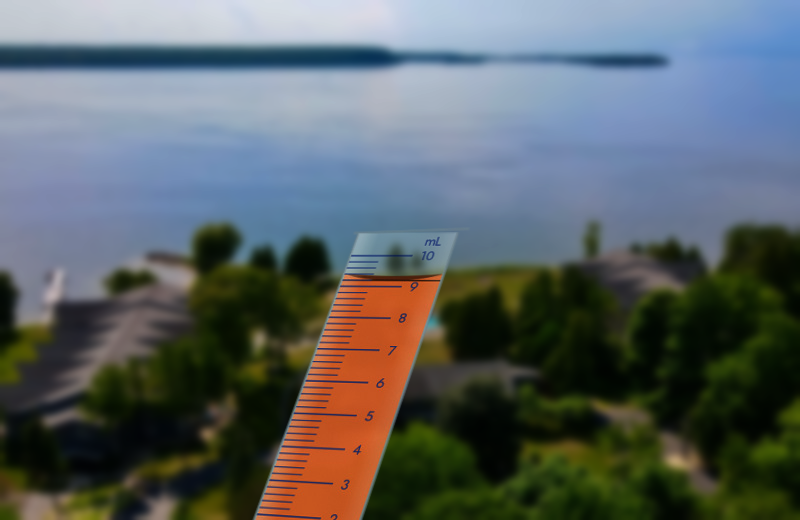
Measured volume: 9.2
